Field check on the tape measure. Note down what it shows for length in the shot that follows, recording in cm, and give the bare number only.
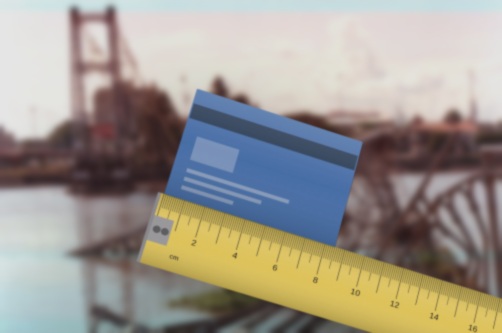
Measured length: 8.5
